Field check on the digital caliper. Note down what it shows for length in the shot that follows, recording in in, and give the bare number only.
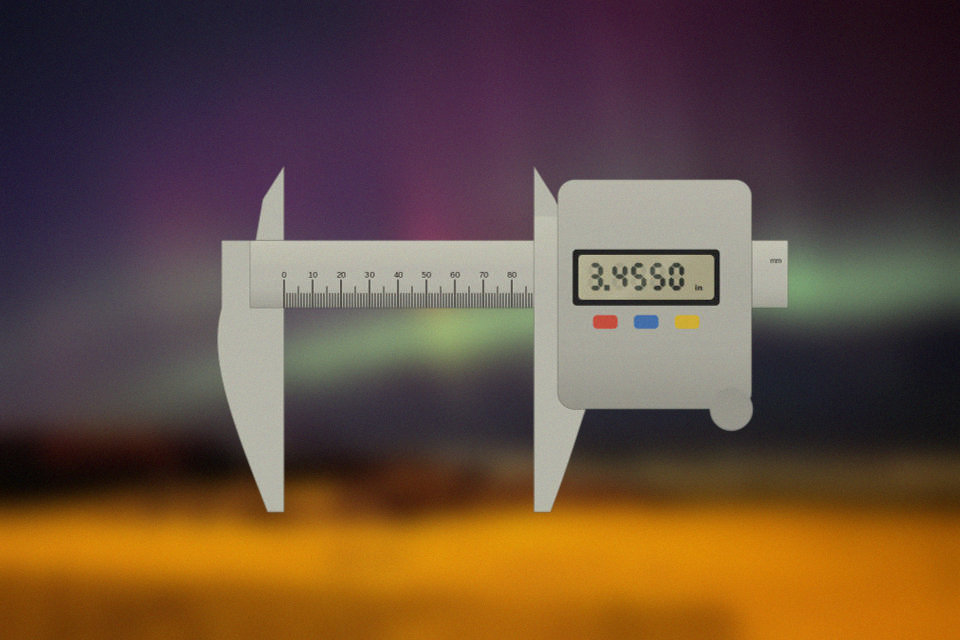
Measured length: 3.4550
